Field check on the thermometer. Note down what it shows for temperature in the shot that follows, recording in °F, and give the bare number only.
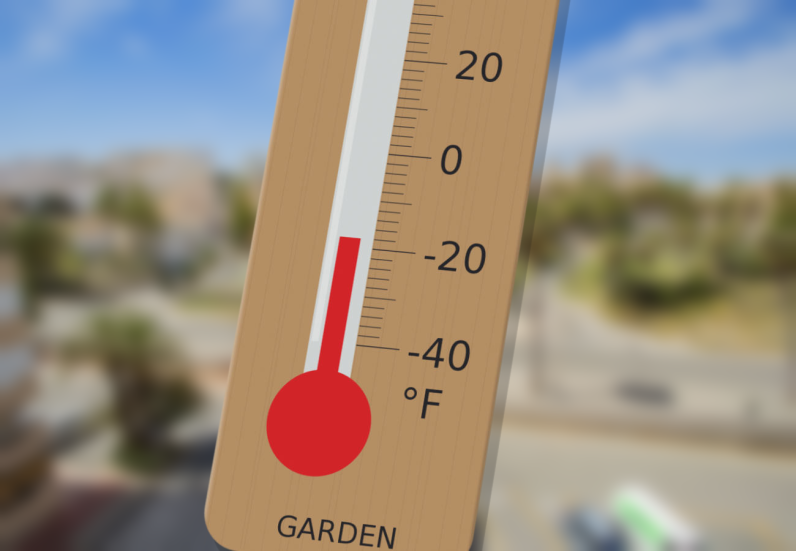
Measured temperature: -18
